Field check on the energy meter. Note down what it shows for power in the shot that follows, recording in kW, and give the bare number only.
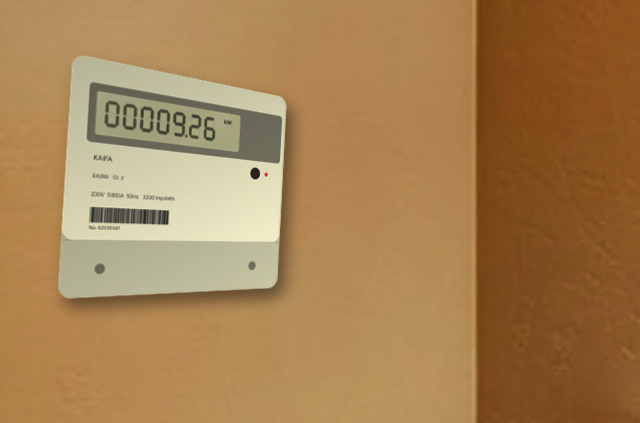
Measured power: 9.26
